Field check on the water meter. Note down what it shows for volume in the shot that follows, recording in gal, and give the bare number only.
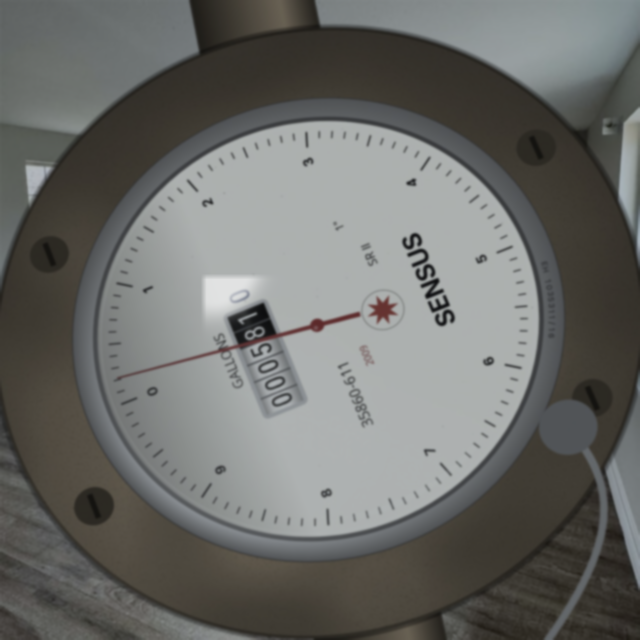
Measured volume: 5810.2
